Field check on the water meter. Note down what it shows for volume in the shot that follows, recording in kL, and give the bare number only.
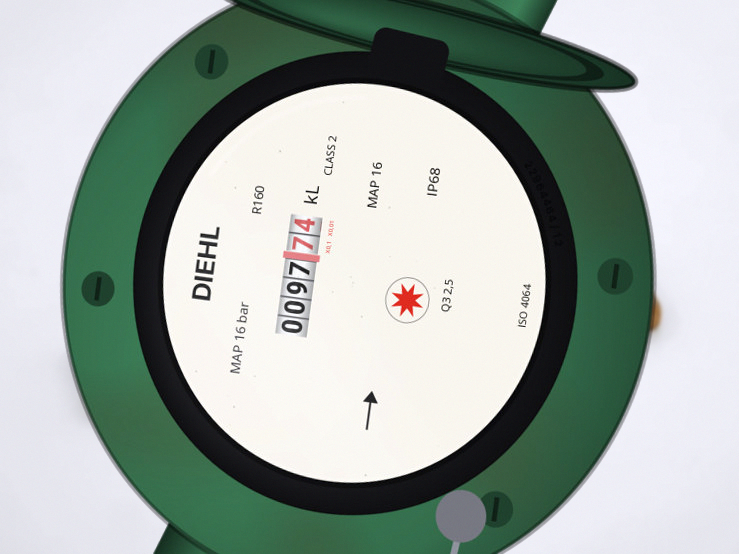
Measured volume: 97.74
